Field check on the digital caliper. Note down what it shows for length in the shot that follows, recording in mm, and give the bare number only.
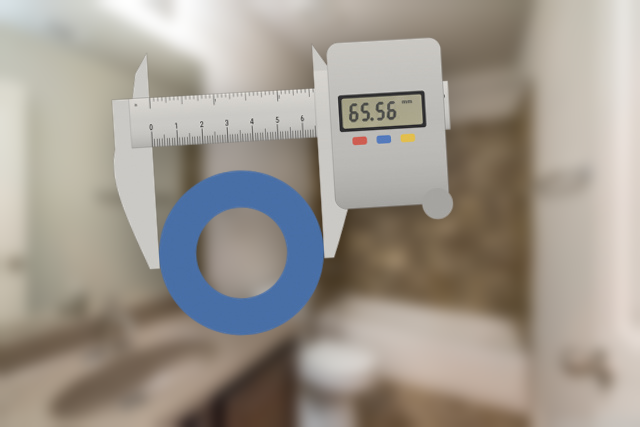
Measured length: 65.56
